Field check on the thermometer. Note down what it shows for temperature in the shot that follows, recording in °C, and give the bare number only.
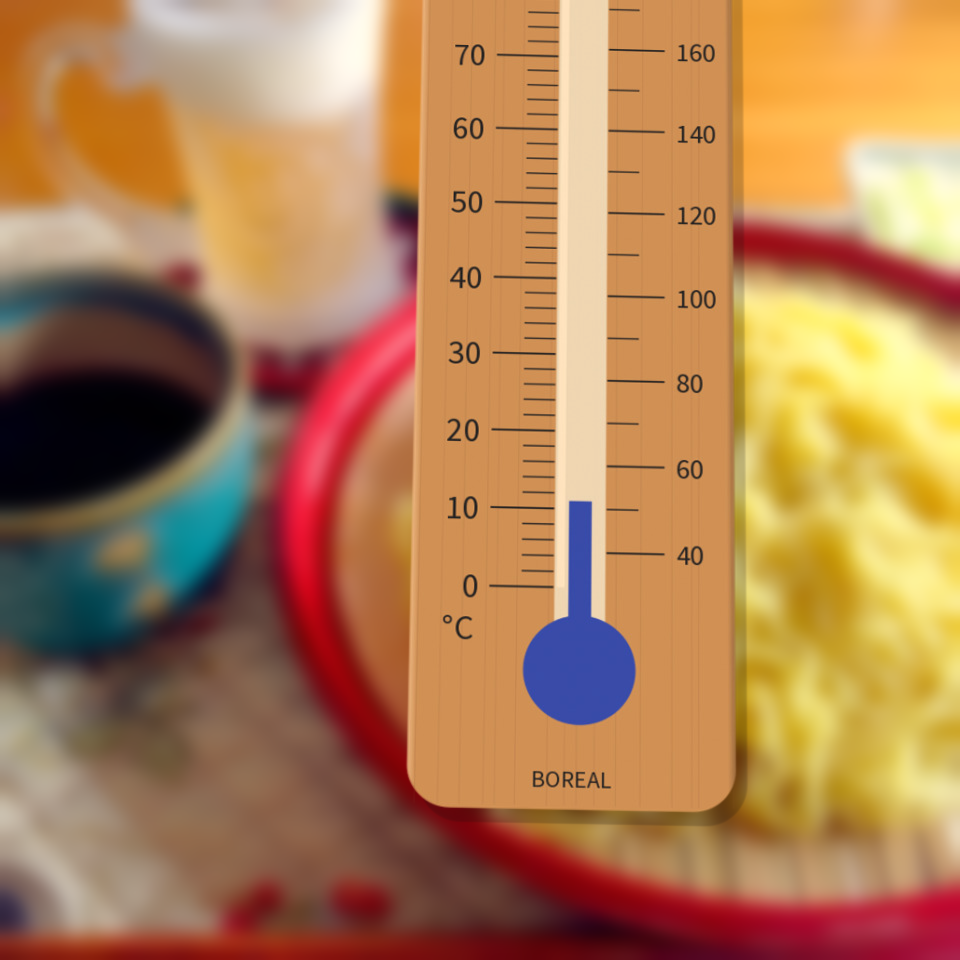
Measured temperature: 11
